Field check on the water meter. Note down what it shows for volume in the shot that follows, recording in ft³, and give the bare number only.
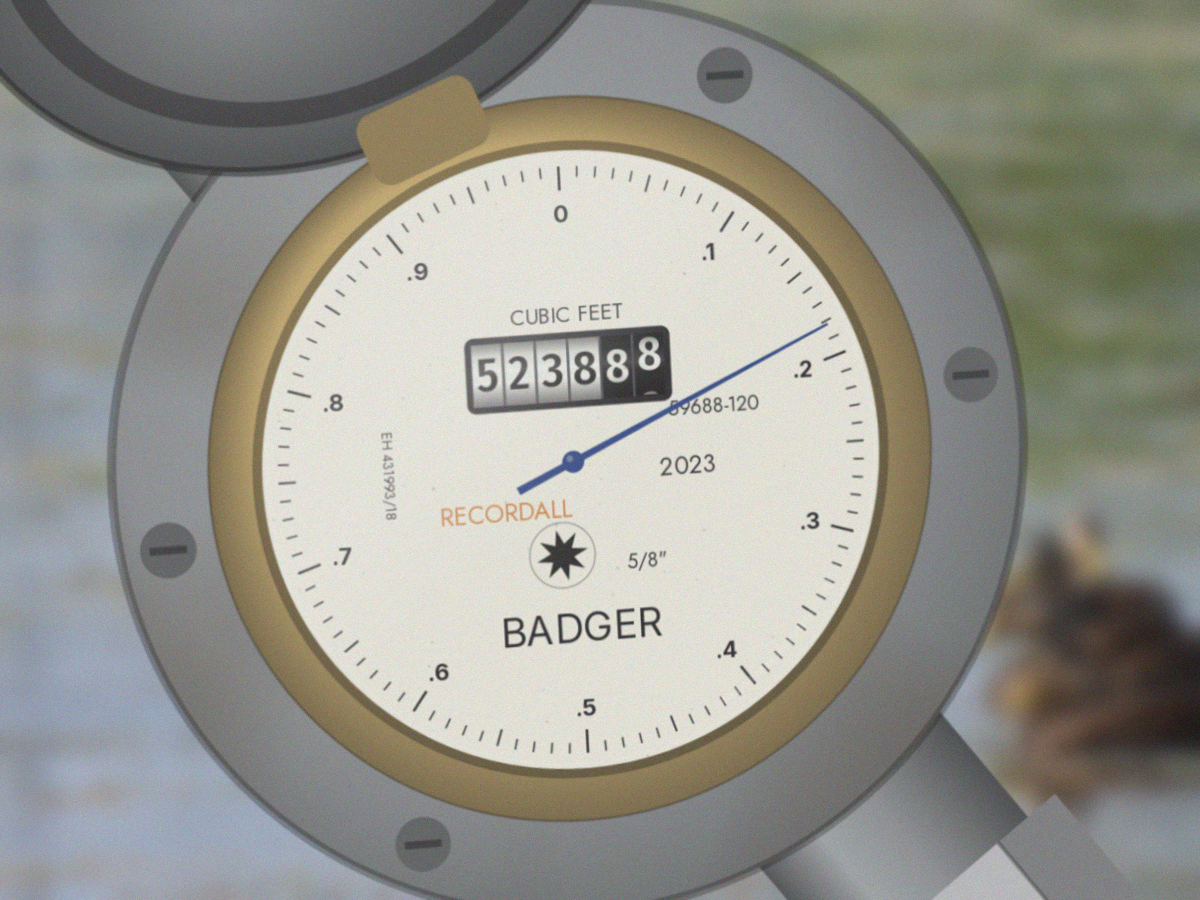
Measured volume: 523888.18
